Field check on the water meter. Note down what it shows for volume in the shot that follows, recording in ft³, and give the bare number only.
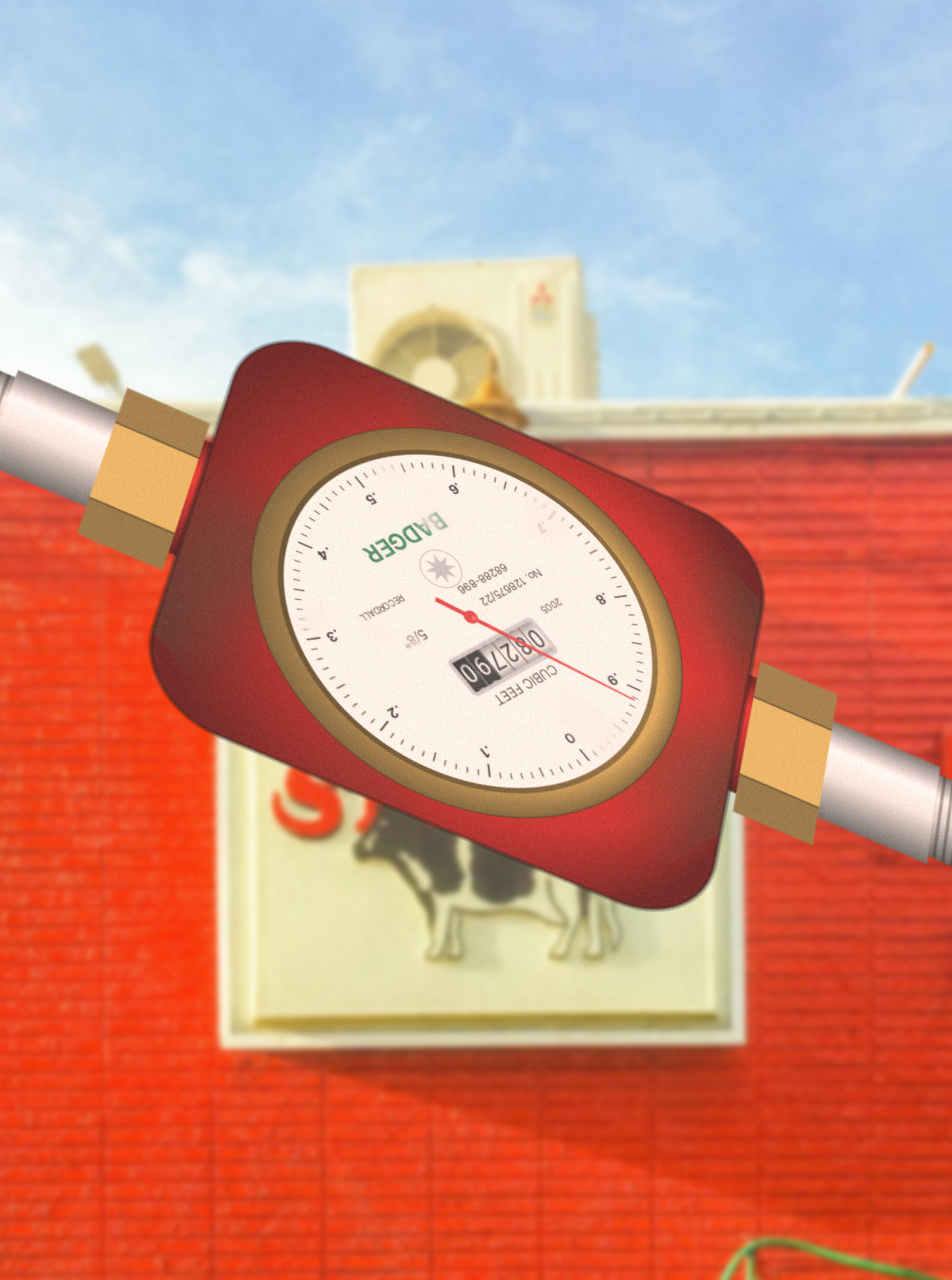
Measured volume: 82789.91
